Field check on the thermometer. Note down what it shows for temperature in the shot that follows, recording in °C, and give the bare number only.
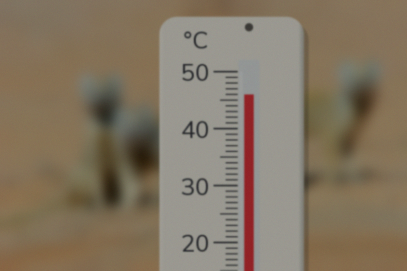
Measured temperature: 46
